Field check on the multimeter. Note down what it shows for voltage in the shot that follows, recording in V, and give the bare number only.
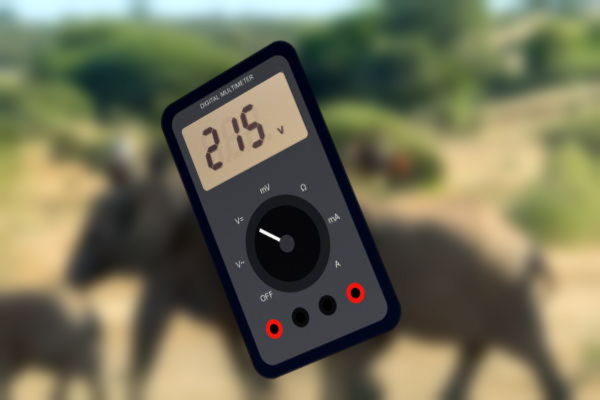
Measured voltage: 215
